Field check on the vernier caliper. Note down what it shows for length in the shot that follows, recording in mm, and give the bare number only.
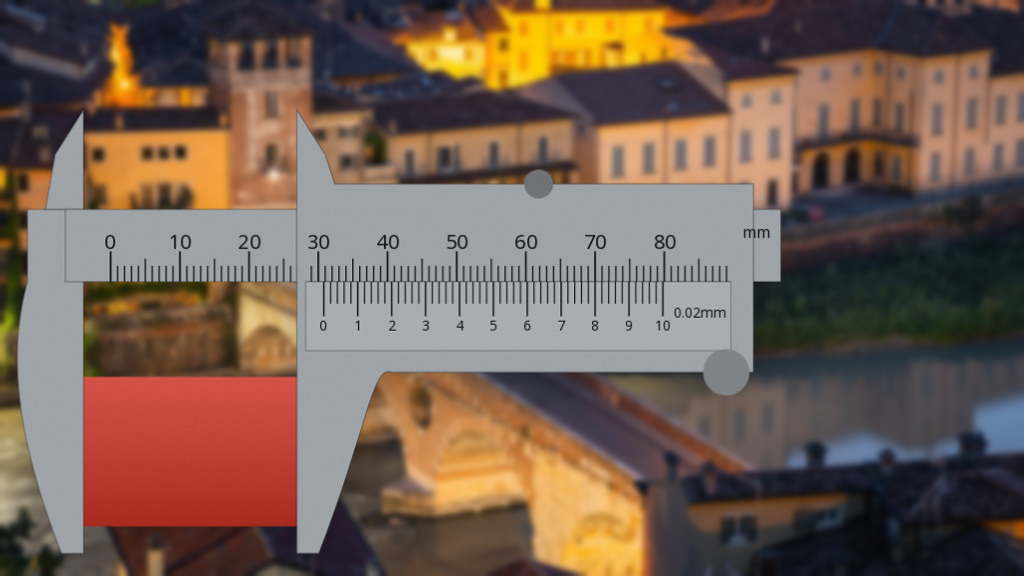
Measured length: 30.8
